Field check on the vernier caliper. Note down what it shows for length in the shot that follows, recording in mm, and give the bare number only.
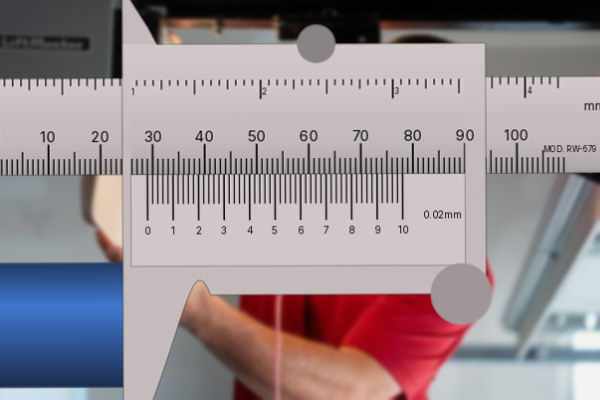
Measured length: 29.0
